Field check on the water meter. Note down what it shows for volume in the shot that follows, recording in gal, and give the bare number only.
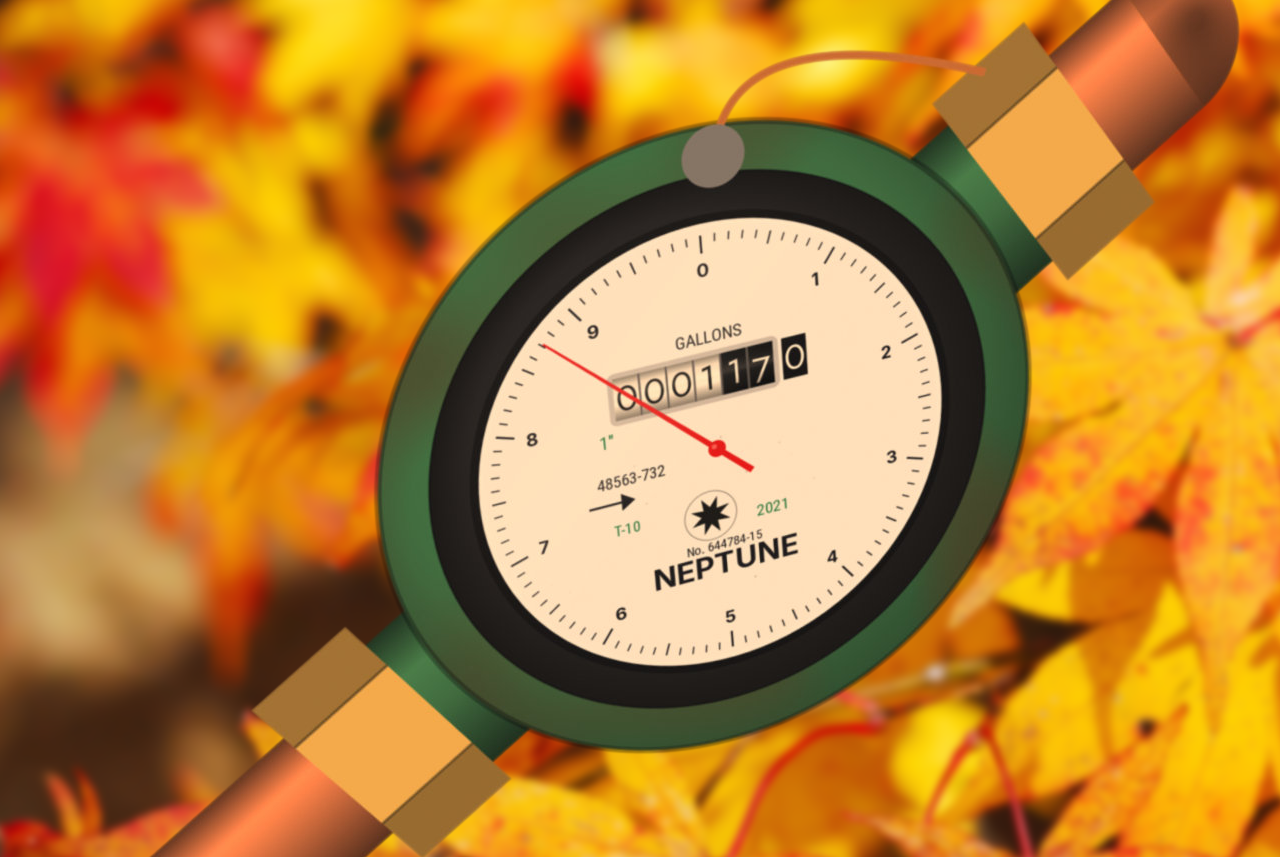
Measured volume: 1168.7
